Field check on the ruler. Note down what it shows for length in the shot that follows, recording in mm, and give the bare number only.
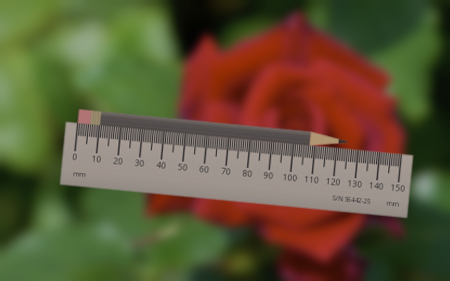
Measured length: 125
